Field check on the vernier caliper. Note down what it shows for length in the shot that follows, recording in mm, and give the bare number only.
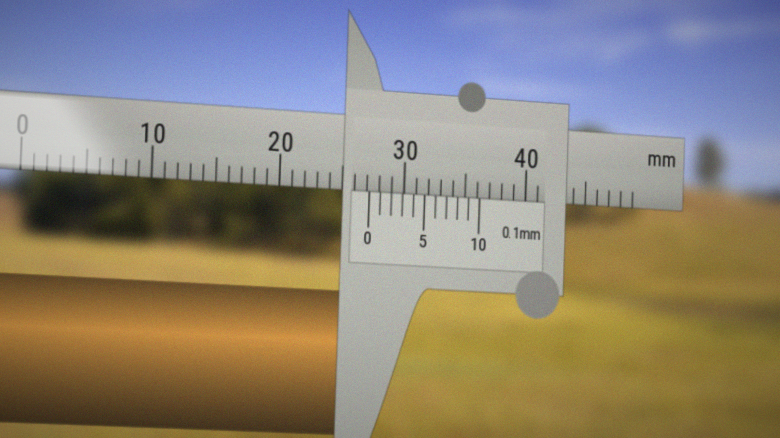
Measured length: 27.2
